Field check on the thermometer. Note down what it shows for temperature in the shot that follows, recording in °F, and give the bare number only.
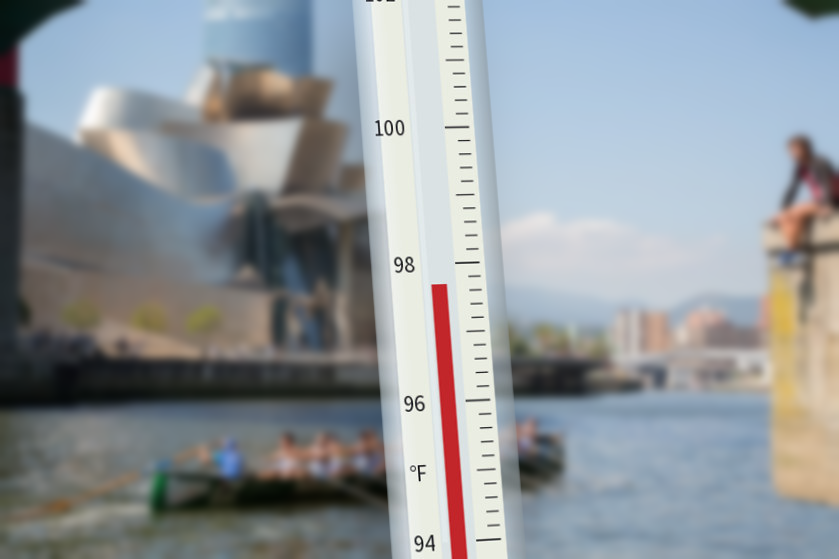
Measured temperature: 97.7
